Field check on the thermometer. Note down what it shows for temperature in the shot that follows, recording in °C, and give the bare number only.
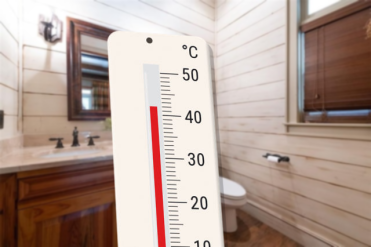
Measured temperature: 42
